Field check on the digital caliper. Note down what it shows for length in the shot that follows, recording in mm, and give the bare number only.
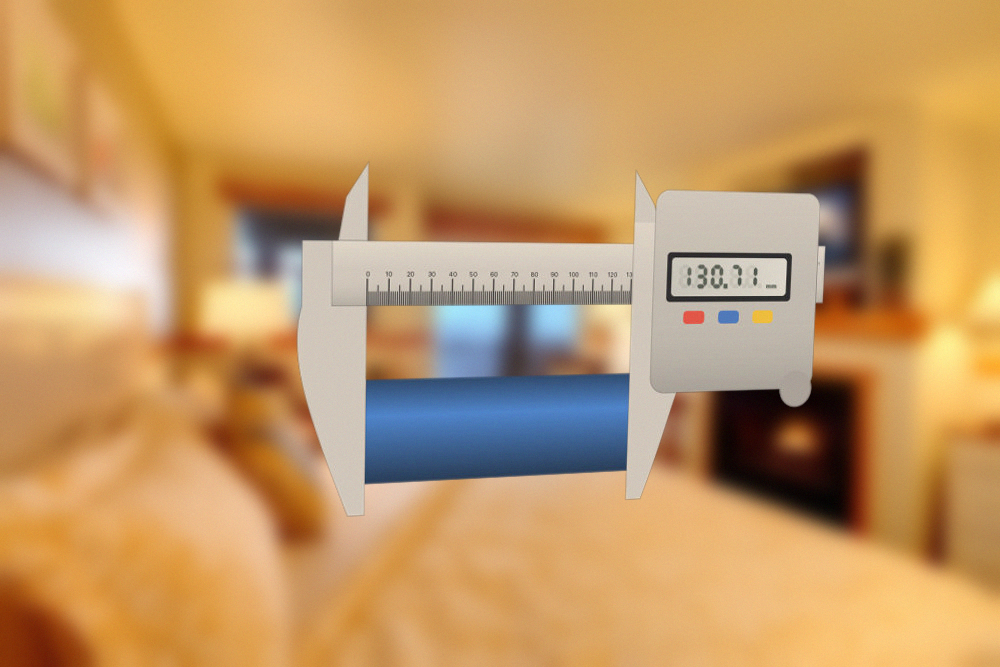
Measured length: 130.71
